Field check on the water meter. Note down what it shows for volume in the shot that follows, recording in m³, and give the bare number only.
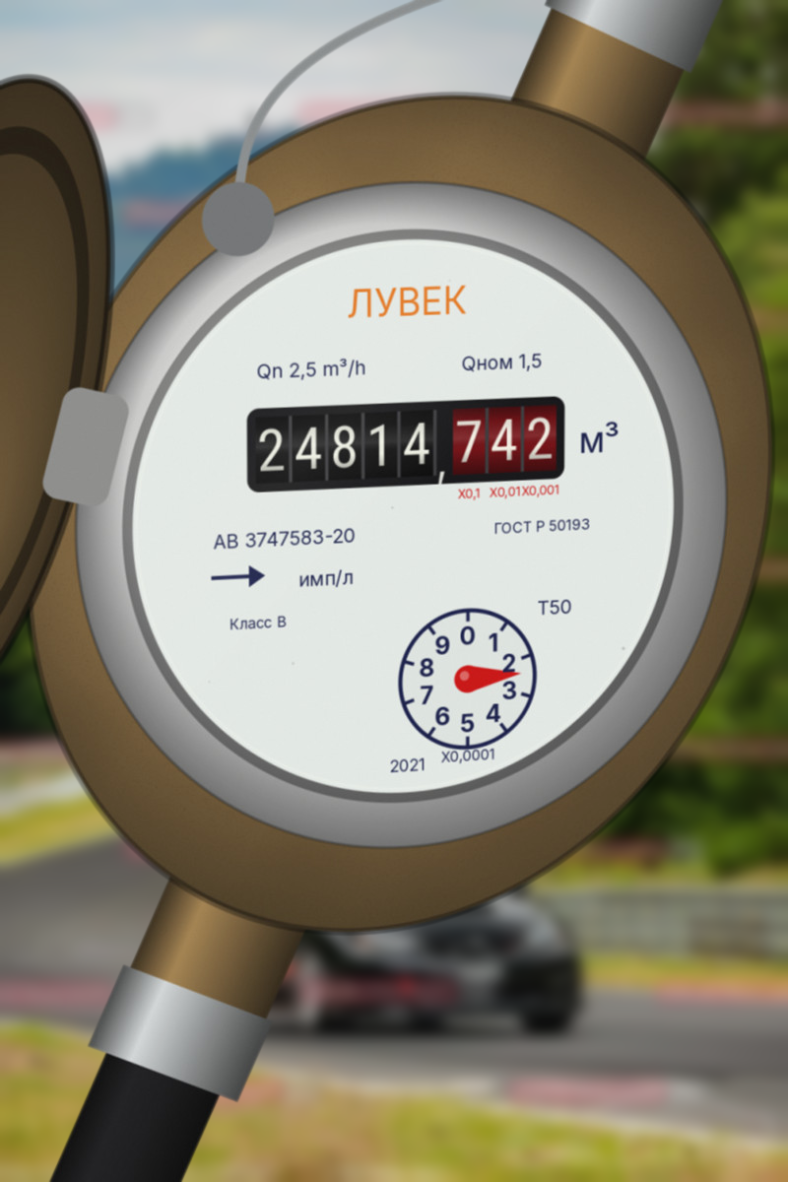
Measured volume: 24814.7422
